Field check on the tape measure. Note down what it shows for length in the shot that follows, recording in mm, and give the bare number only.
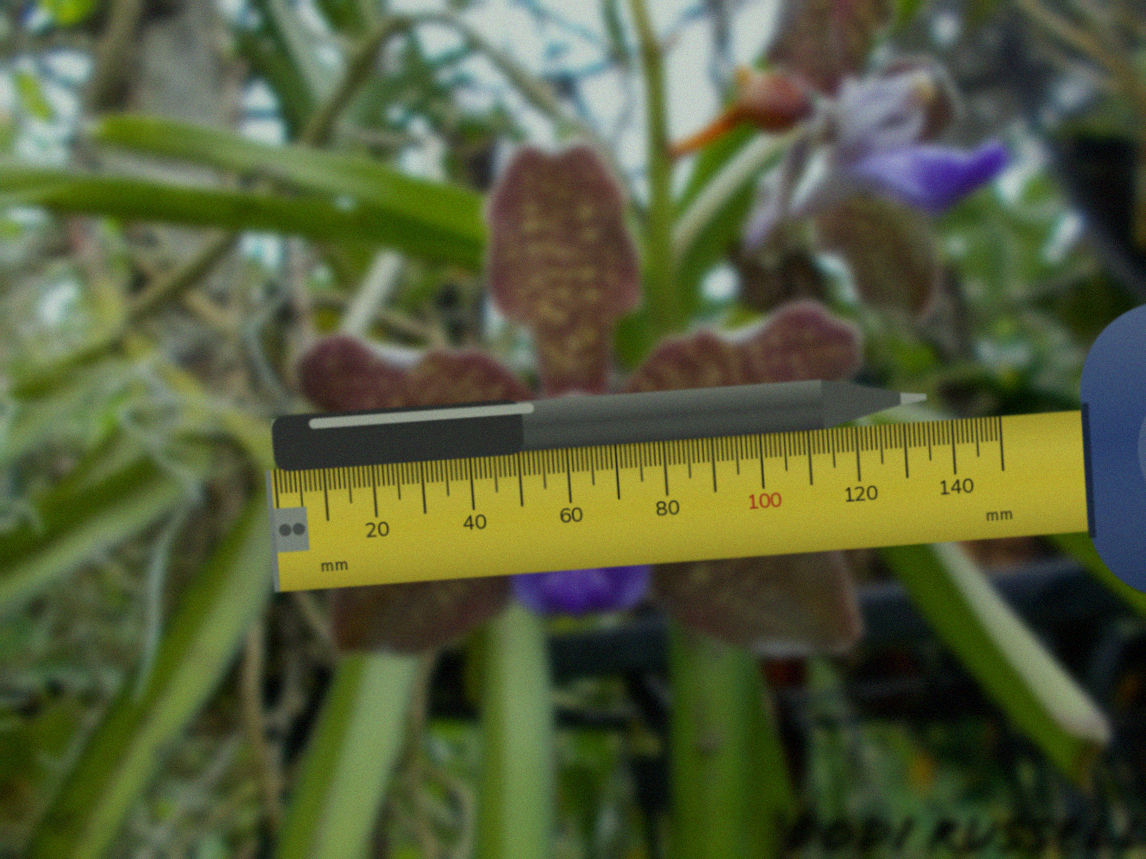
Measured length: 135
